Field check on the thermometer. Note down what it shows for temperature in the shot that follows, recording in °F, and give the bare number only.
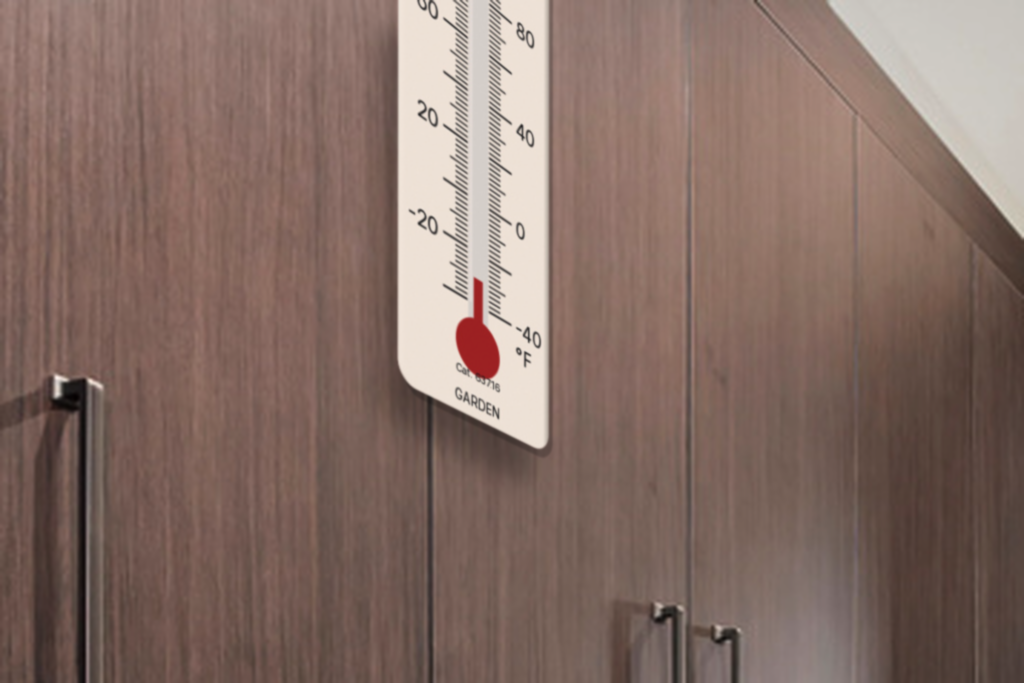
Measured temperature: -30
